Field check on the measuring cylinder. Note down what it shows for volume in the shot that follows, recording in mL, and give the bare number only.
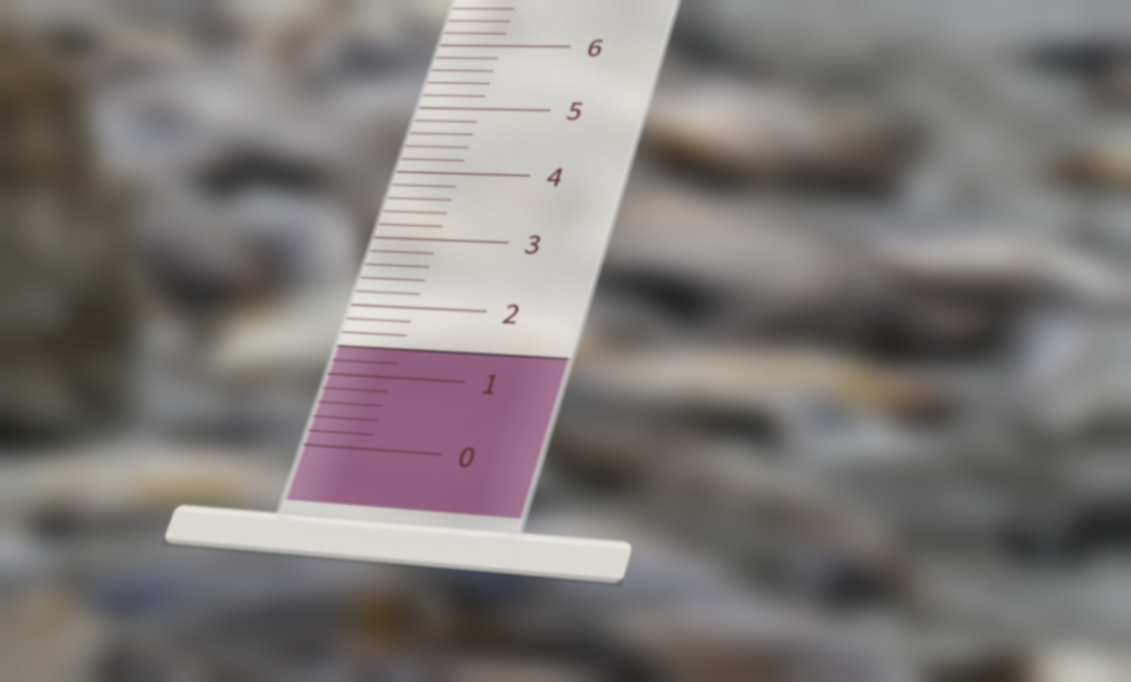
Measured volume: 1.4
